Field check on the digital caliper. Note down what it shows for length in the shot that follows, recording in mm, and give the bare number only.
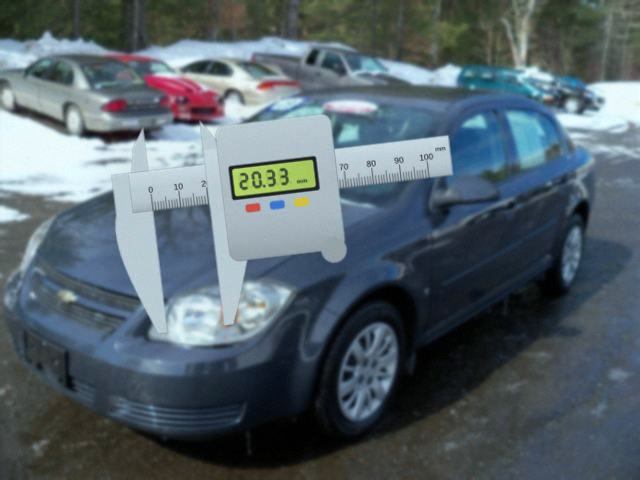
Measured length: 20.33
